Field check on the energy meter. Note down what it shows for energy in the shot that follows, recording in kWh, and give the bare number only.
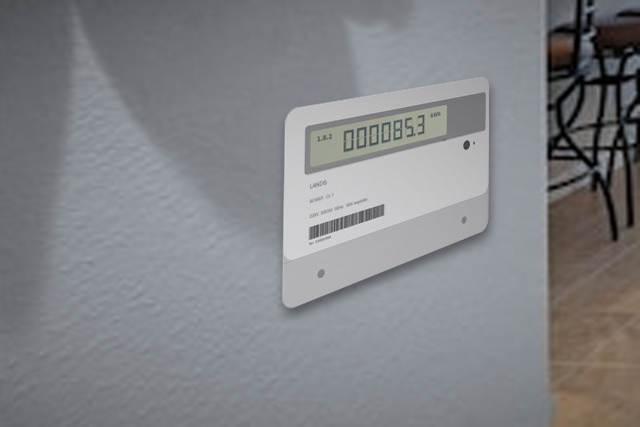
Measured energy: 85.3
